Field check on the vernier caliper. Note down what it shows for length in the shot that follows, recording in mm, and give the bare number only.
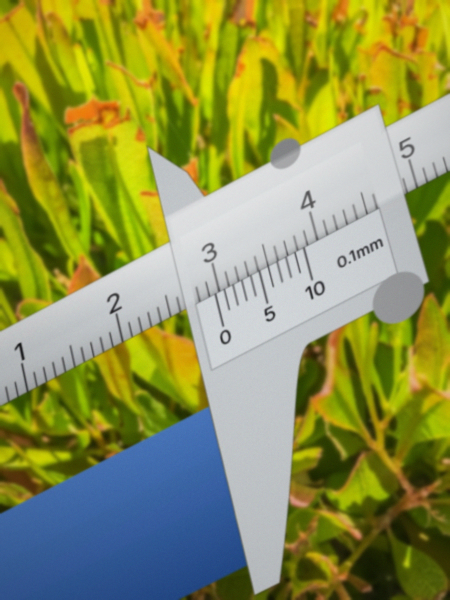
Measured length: 29.6
